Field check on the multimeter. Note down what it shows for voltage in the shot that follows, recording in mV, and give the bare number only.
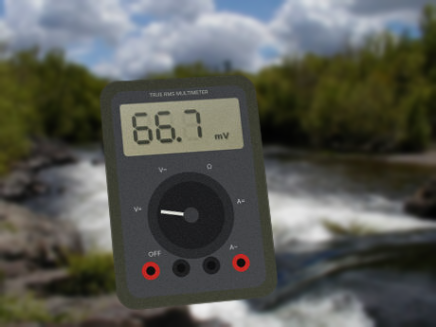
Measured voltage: 66.7
